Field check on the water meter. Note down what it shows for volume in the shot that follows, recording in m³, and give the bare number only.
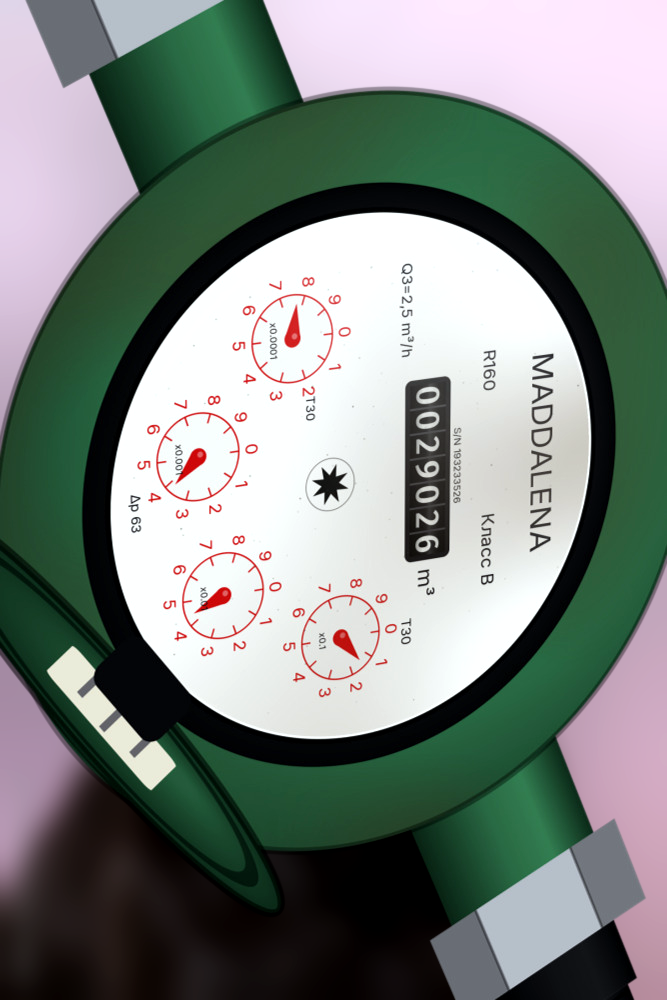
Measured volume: 29026.1437
